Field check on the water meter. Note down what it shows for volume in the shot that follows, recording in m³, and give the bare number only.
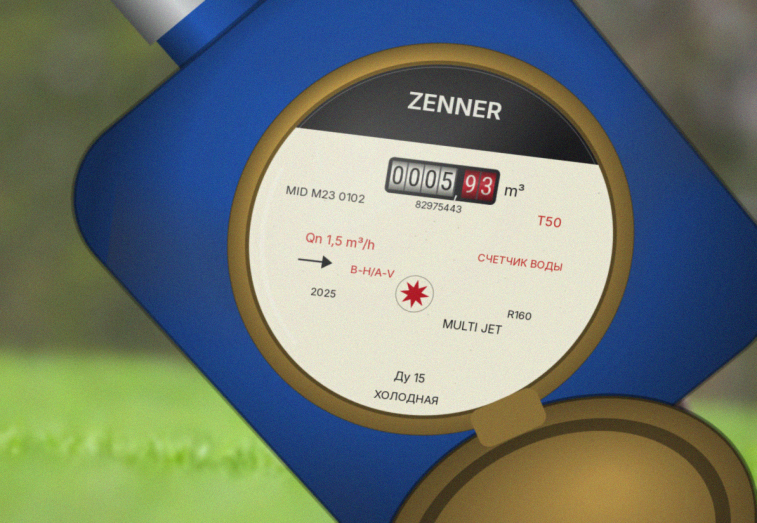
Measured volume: 5.93
